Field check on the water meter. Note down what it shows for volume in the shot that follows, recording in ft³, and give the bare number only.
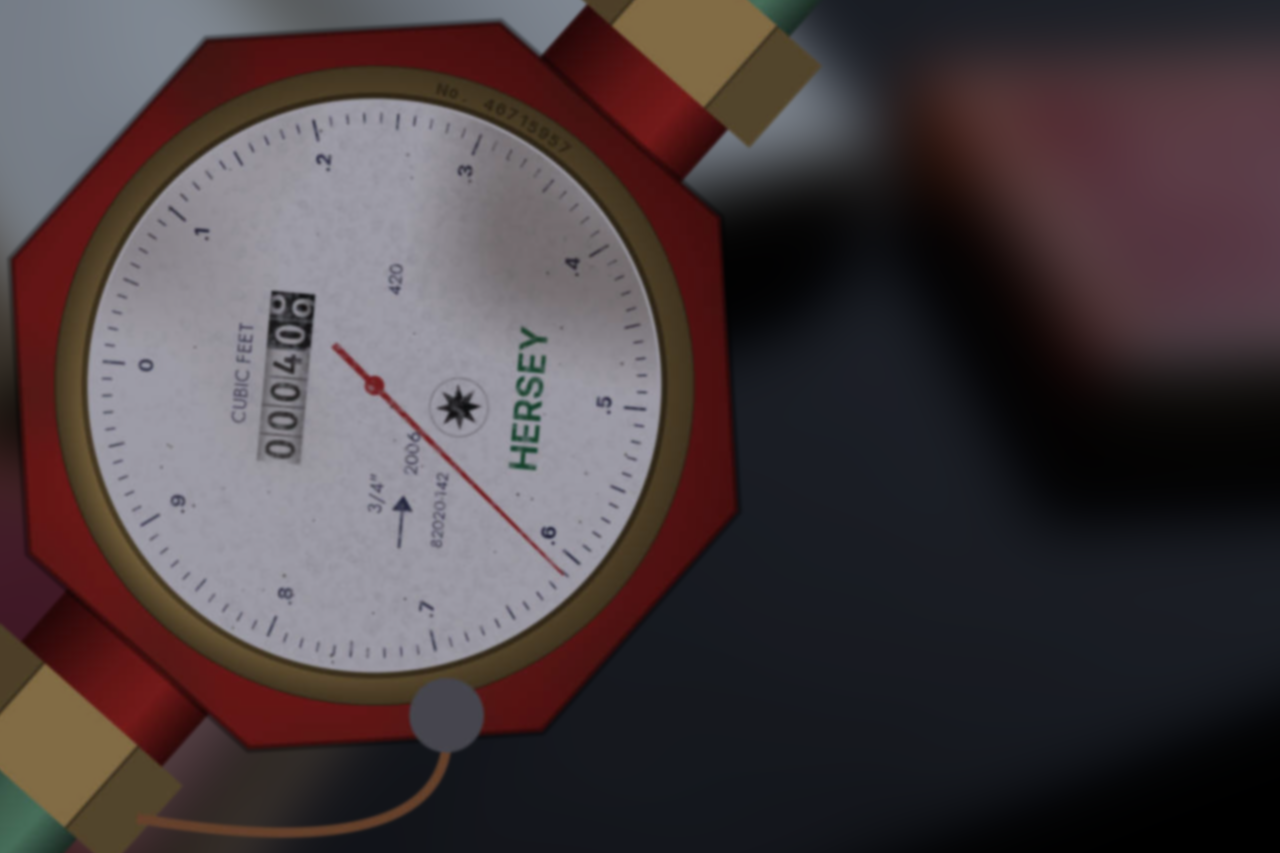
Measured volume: 408.61
